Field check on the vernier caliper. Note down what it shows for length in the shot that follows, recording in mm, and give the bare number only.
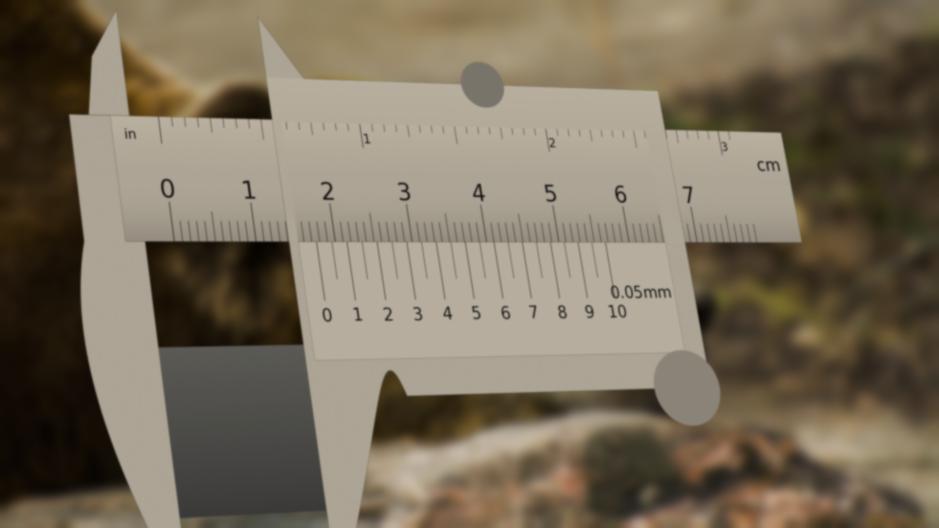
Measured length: 17.6
